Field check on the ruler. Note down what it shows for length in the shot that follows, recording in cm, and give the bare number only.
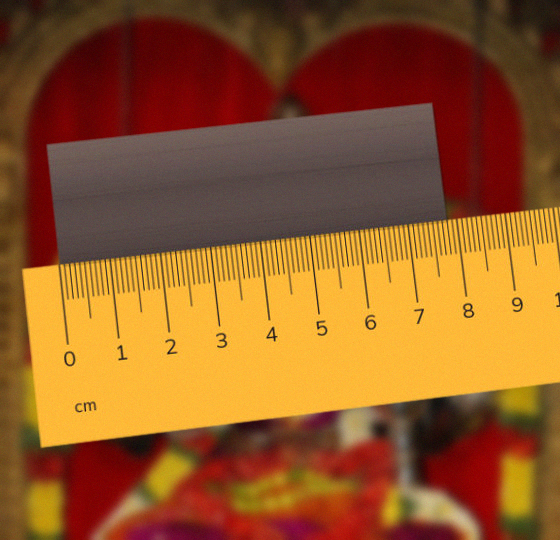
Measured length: 7.8
